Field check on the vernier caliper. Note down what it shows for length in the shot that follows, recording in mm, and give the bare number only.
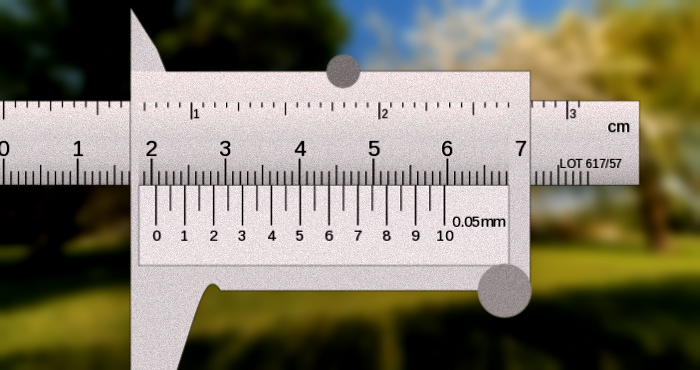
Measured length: 20.6
